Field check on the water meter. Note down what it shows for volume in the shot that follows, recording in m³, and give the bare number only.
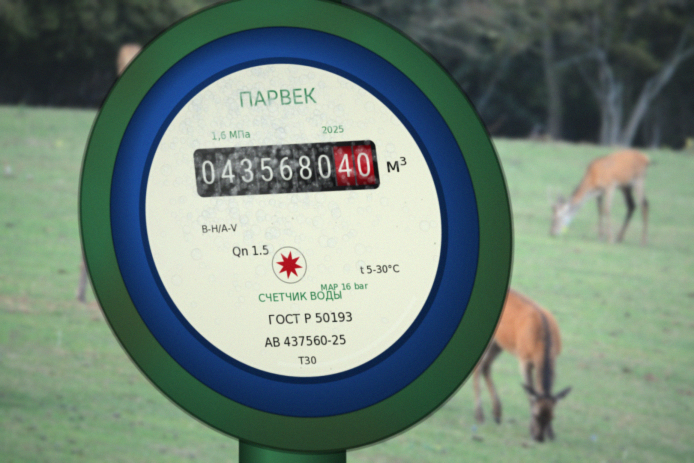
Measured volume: 435680.40
